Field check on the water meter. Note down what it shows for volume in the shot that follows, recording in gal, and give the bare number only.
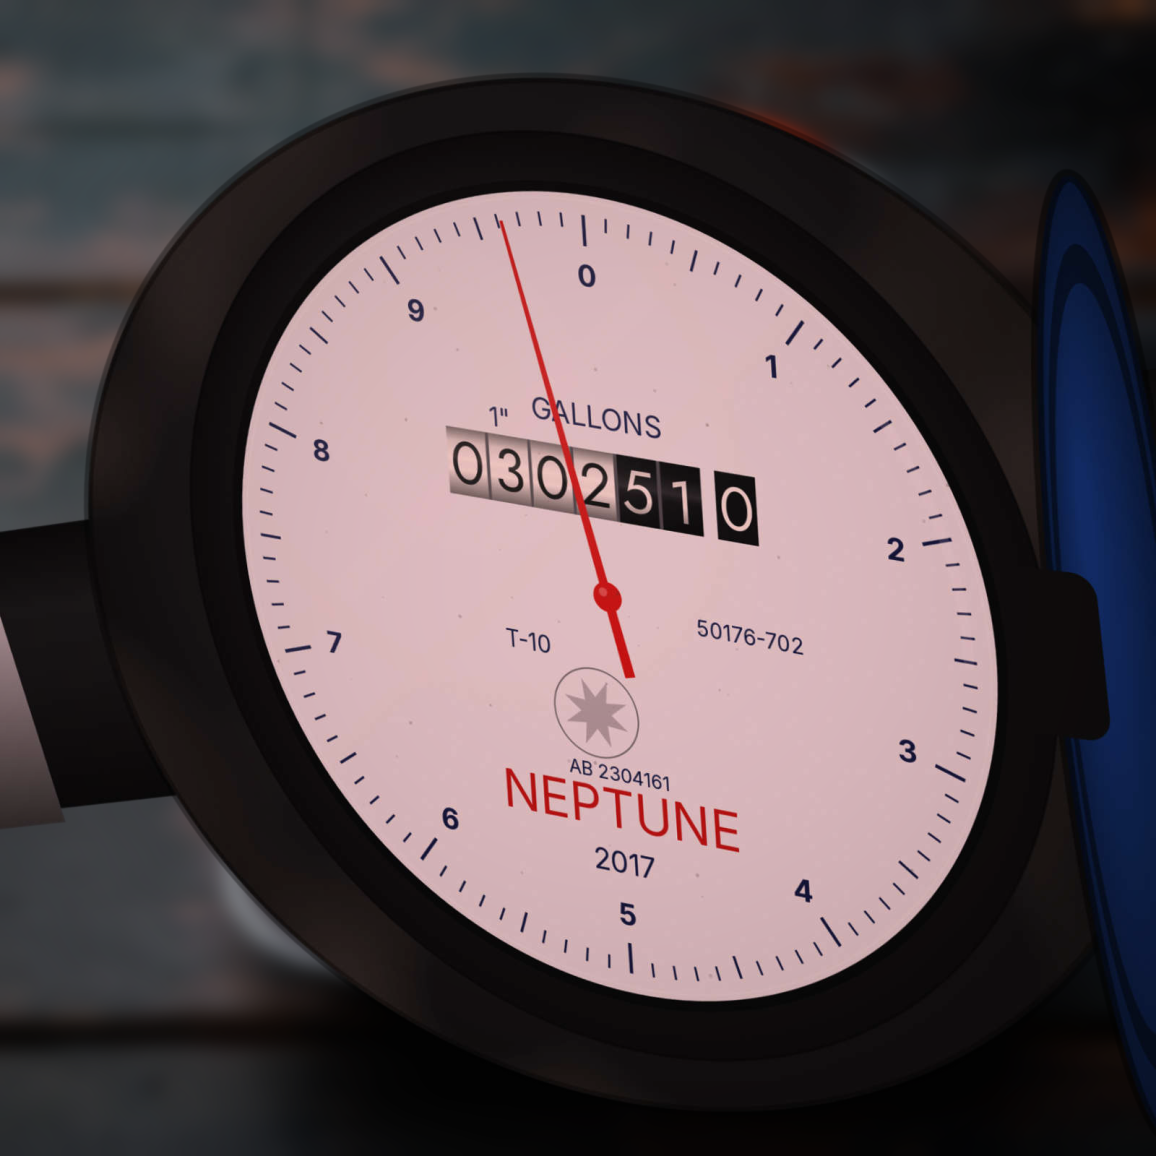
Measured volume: 302509.6
